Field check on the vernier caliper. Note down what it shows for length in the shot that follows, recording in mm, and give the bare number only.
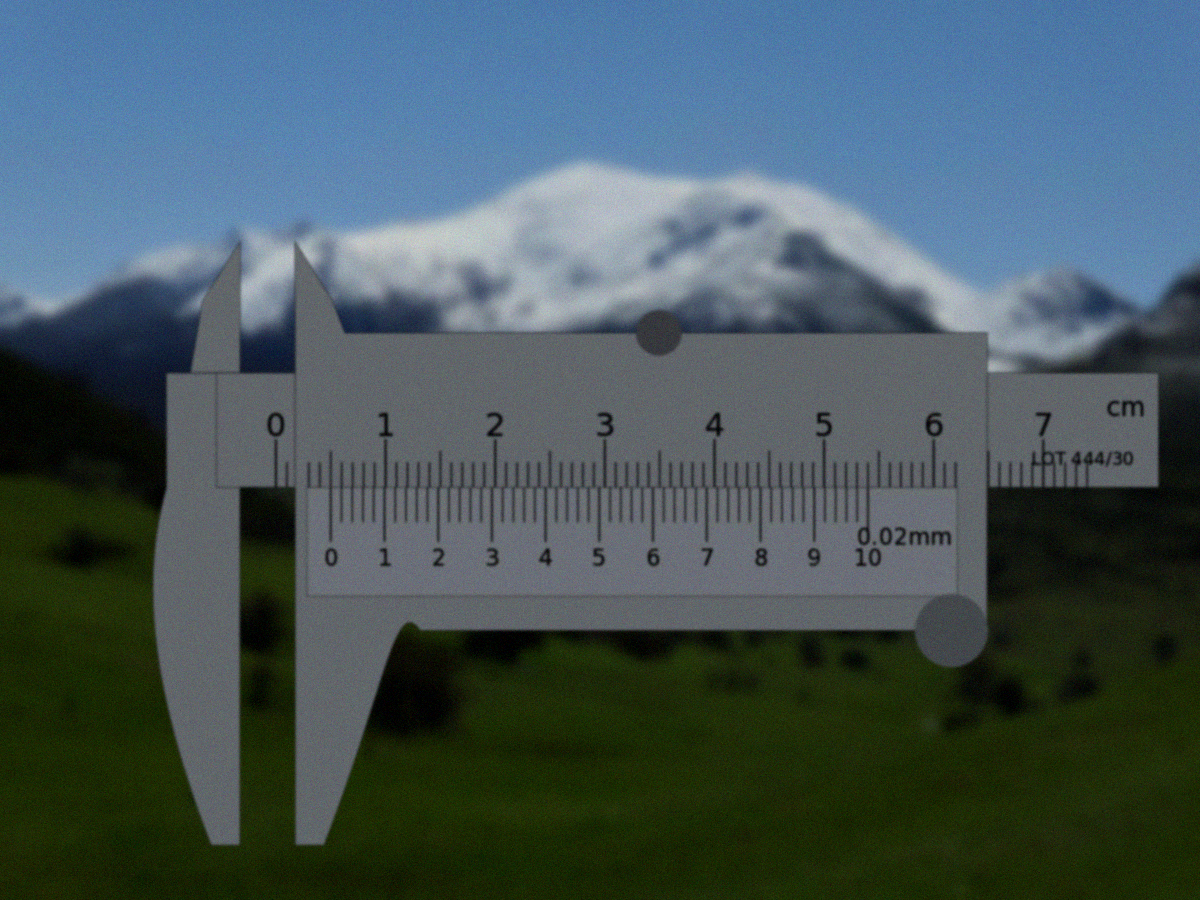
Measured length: 5.0
